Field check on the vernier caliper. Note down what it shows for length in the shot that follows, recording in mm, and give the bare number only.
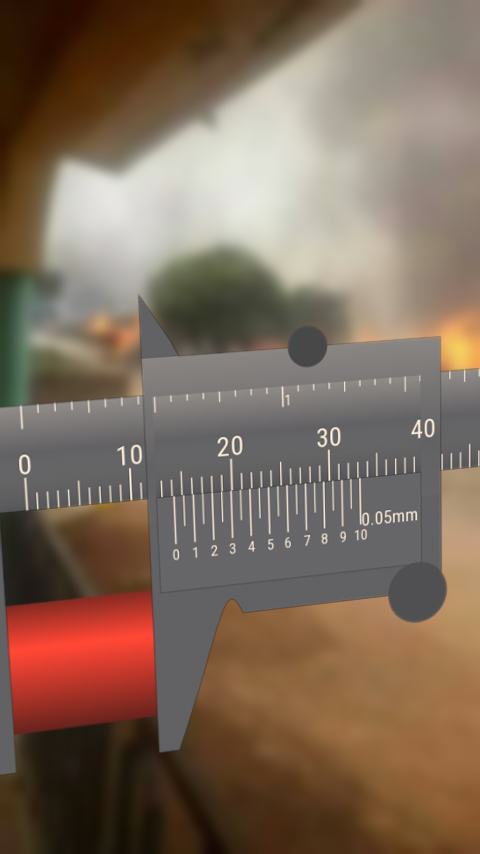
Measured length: 14.2
